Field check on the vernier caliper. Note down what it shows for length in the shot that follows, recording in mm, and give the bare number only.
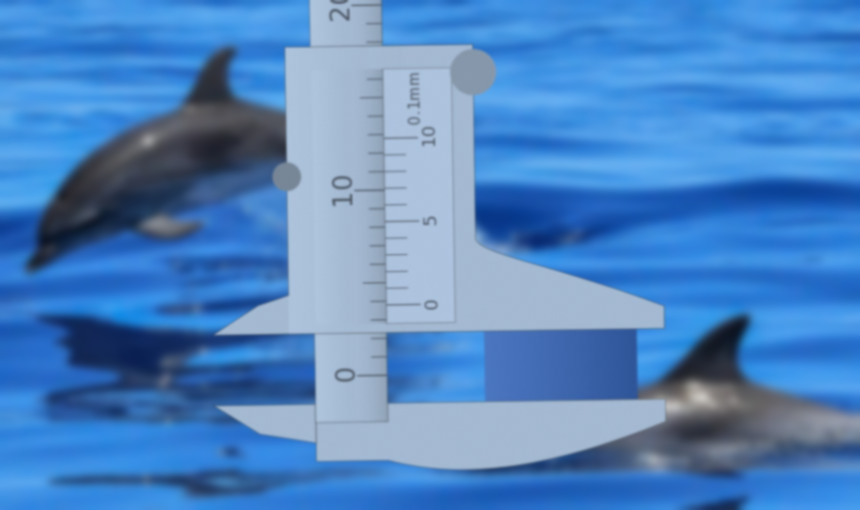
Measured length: 3.8
